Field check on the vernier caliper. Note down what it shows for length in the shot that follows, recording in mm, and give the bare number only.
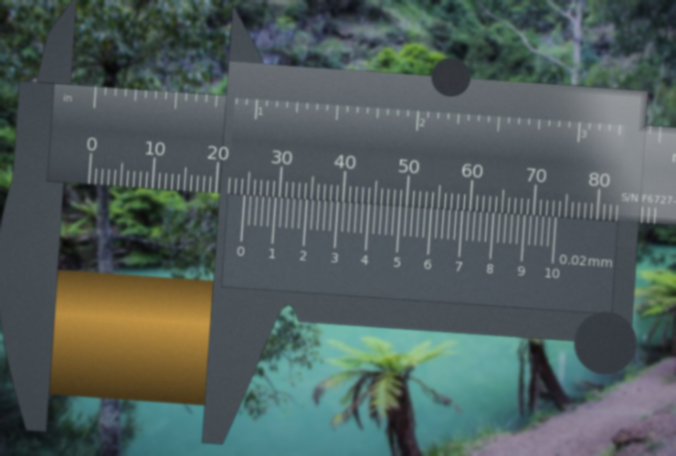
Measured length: 24.5
